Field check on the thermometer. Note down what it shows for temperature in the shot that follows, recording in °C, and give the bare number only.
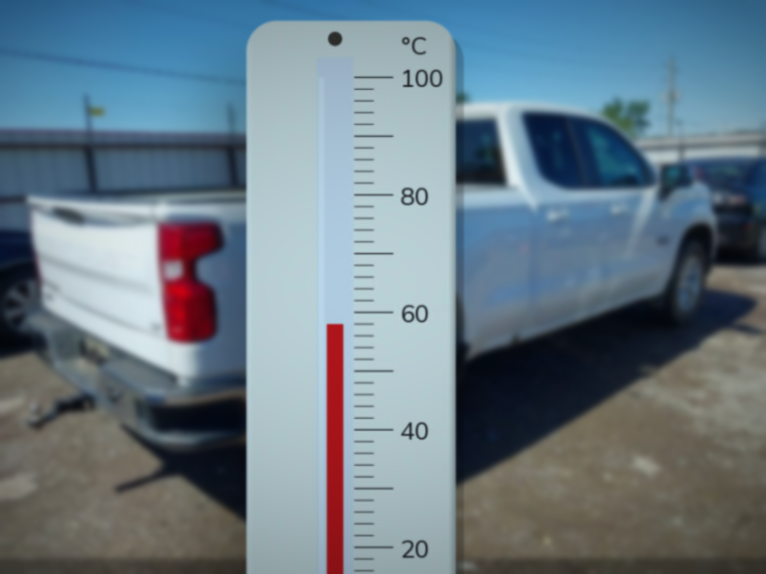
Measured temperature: 58
